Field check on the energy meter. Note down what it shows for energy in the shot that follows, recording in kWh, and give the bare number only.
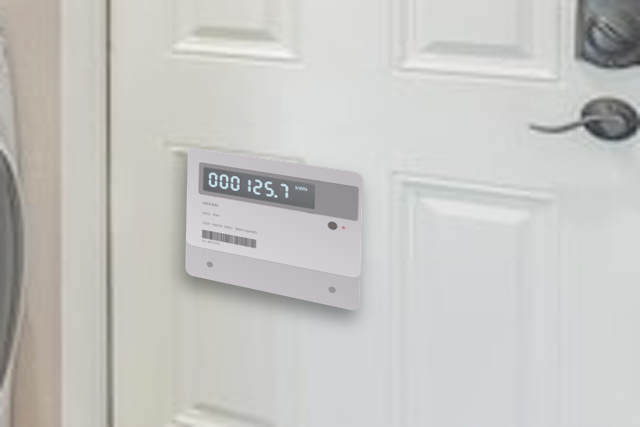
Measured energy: 125.7
